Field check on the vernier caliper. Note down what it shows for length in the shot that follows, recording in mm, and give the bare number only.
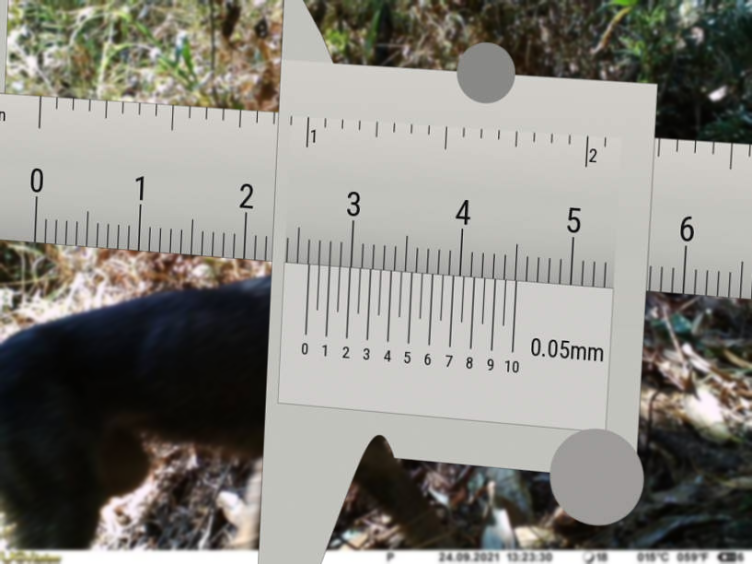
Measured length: 26.1
